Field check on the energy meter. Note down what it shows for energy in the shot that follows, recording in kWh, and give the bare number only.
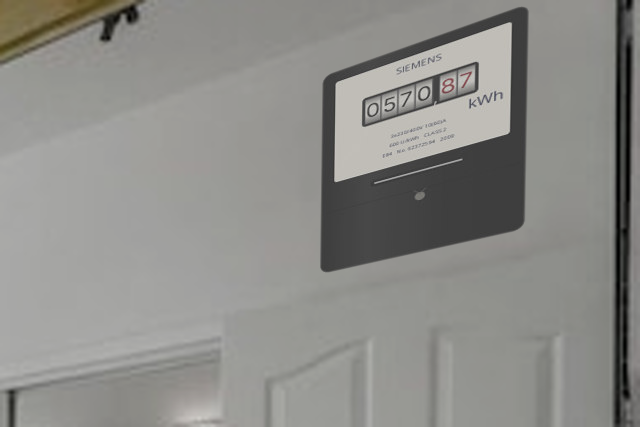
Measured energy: 570.87
